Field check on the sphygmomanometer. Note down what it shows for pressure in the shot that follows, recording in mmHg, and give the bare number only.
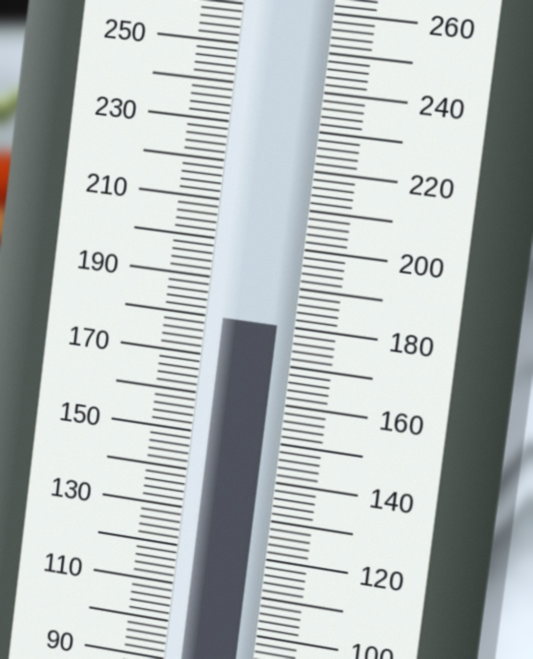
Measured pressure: 180
